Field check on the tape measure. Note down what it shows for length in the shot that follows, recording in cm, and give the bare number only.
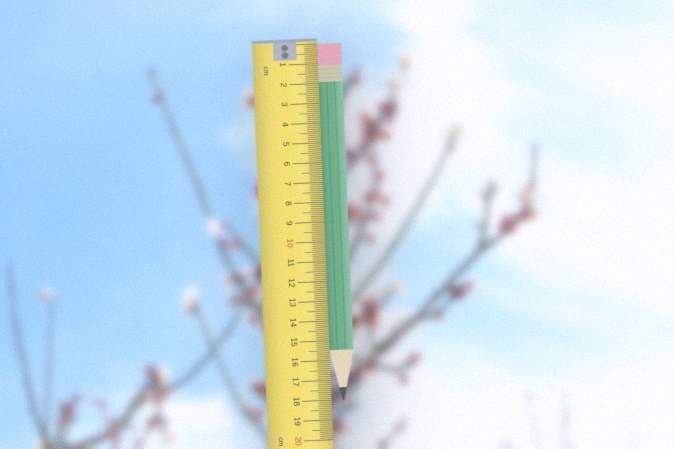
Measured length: 18
